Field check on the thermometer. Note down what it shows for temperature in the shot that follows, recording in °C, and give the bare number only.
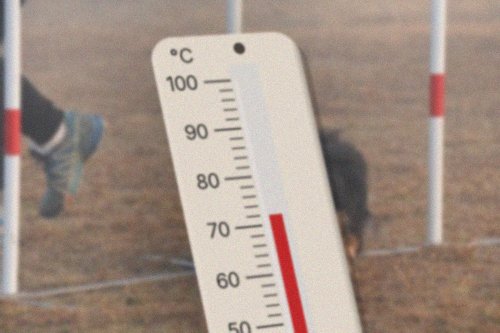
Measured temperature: 72
